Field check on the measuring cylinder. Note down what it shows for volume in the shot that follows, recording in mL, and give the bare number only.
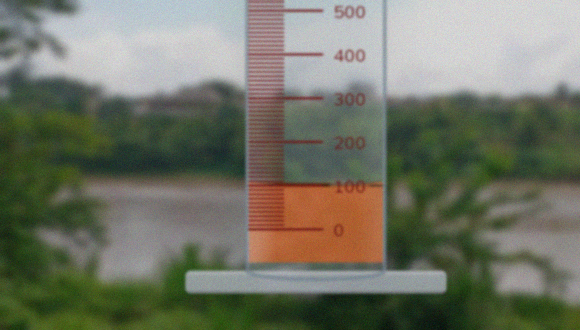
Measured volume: 100
